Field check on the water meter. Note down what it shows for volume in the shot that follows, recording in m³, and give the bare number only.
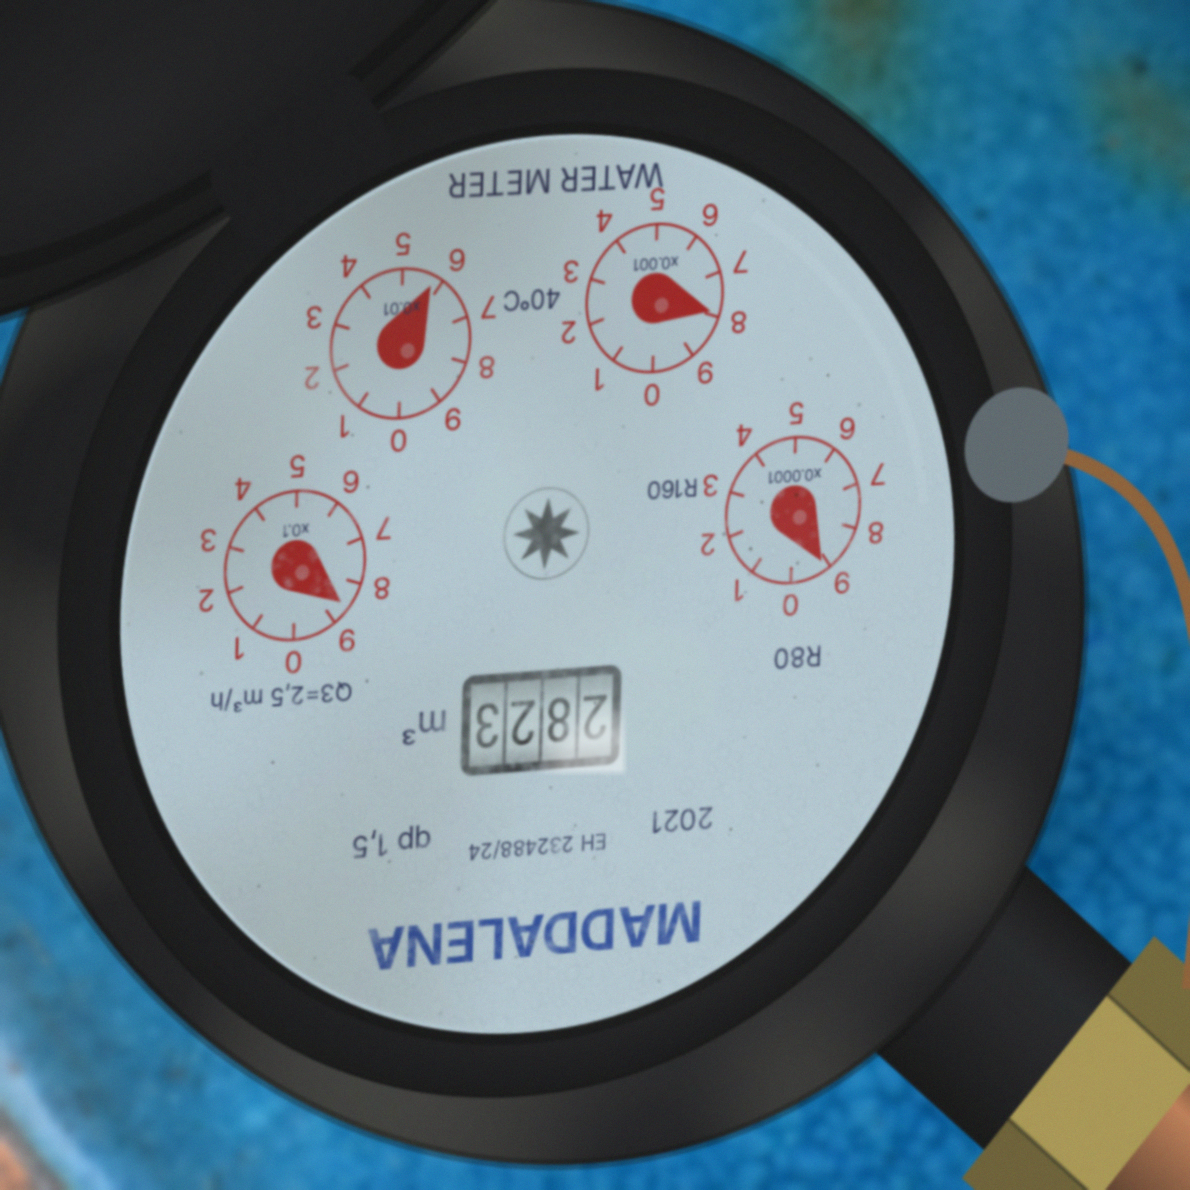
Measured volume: 2823.8579
